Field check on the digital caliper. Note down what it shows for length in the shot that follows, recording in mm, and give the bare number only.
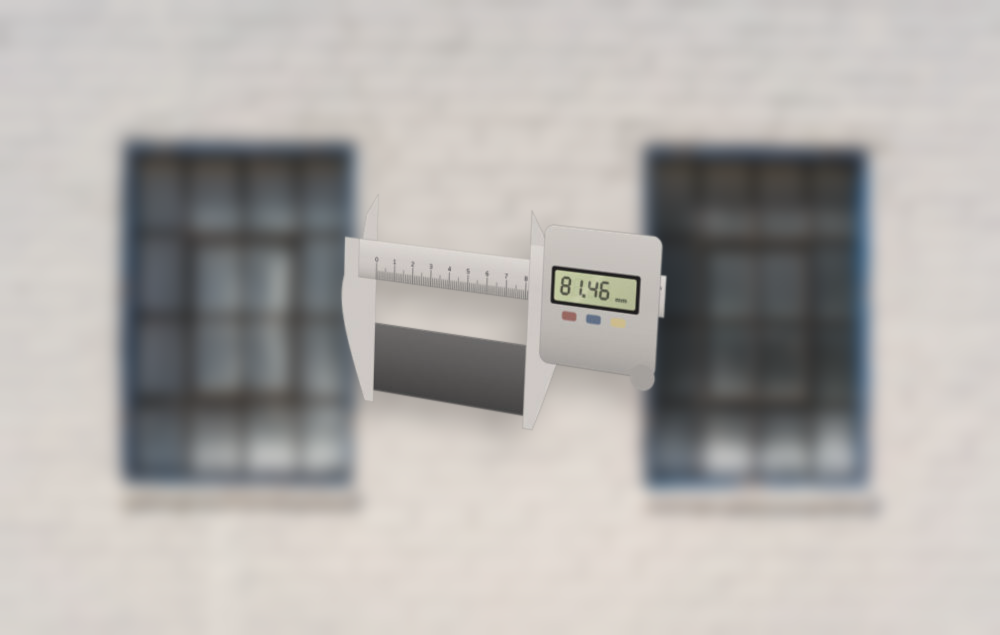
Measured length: 81.46
